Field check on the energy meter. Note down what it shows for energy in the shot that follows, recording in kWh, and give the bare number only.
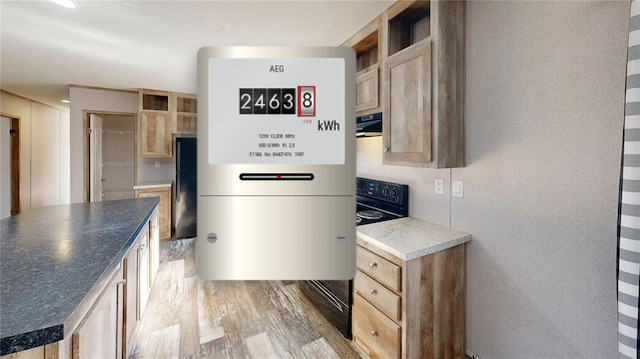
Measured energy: 2463.8
